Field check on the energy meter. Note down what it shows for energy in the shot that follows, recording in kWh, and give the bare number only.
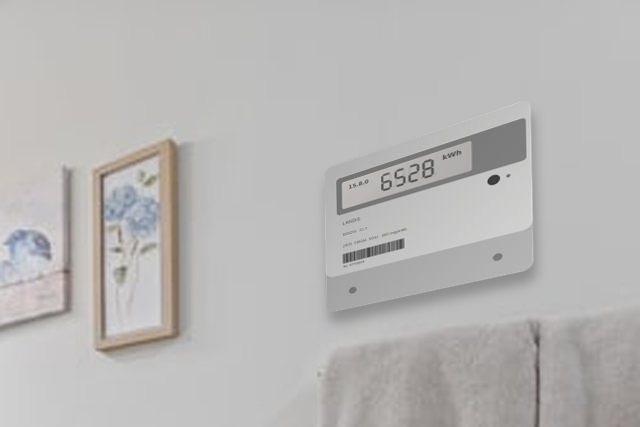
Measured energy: 6528
